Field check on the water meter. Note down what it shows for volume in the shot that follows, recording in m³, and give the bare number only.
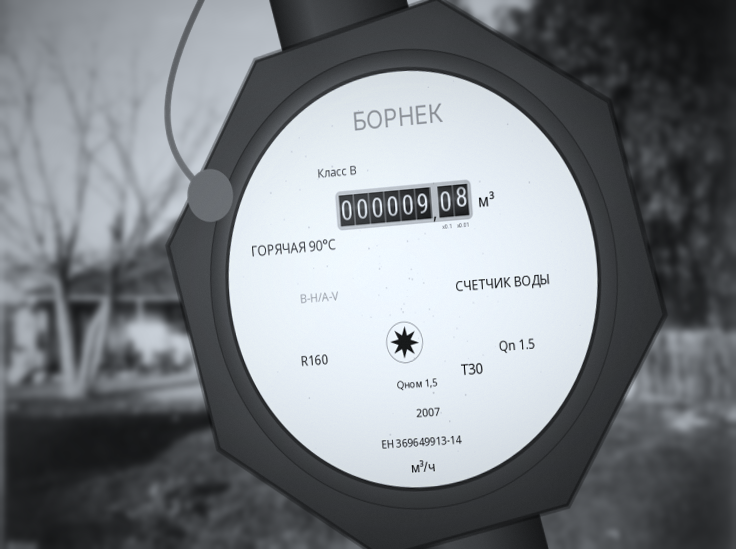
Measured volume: 9.08
